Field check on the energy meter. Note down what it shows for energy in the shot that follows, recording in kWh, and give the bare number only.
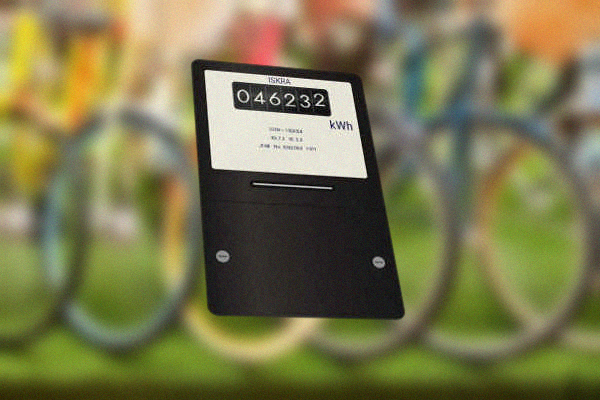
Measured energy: 46232
